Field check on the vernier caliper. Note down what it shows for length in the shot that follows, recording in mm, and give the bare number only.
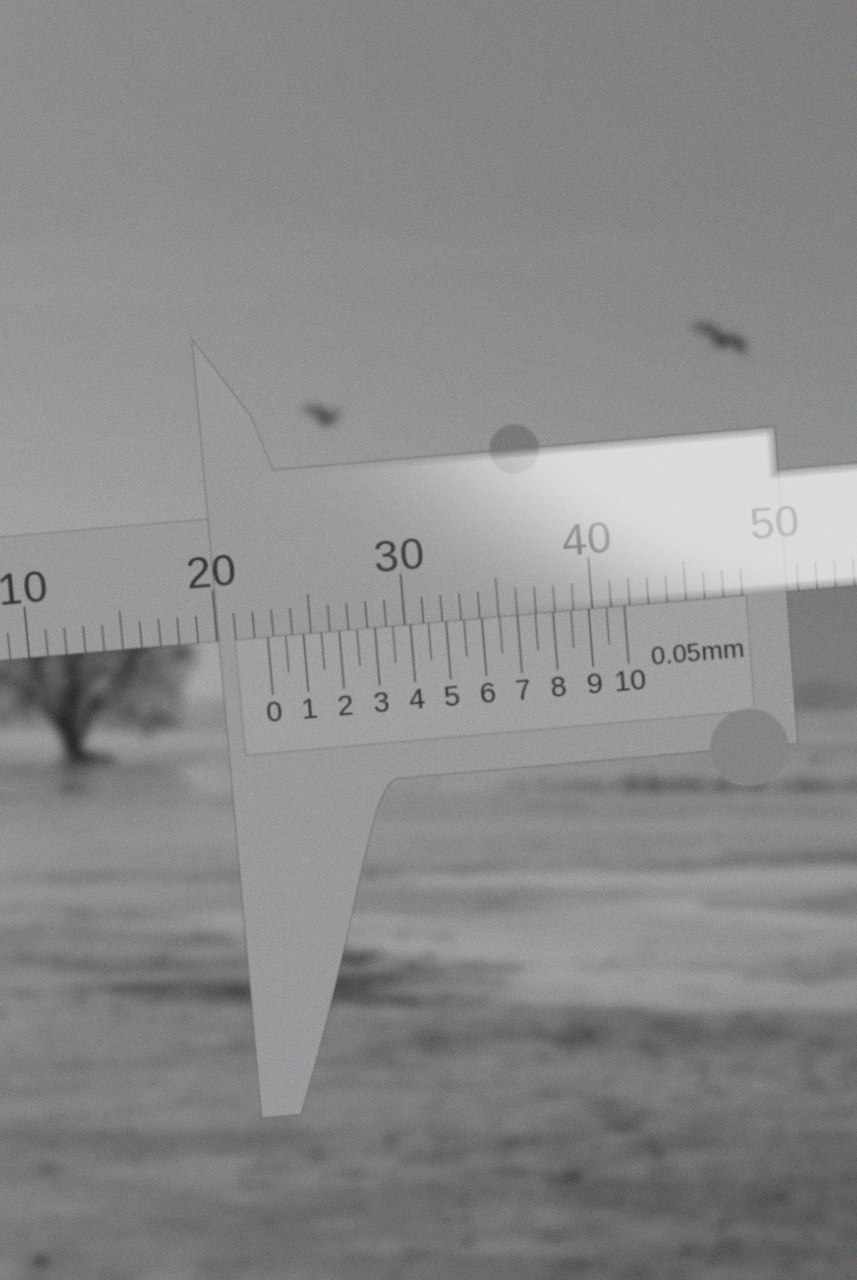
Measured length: 22.7
